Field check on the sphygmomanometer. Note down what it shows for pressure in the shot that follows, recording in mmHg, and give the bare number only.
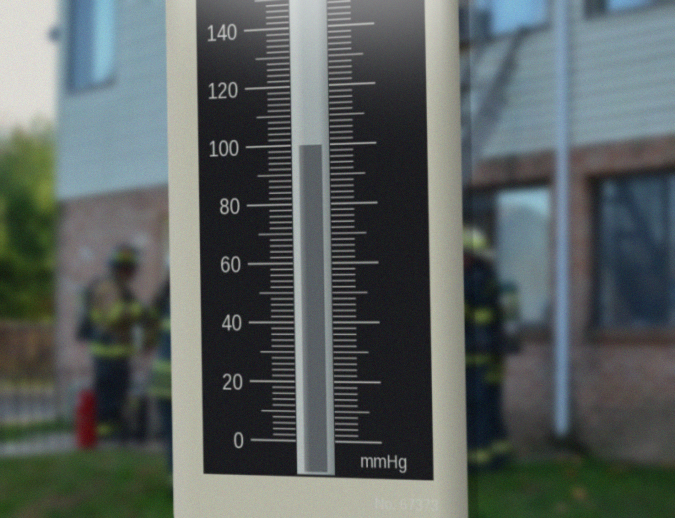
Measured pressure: 100
